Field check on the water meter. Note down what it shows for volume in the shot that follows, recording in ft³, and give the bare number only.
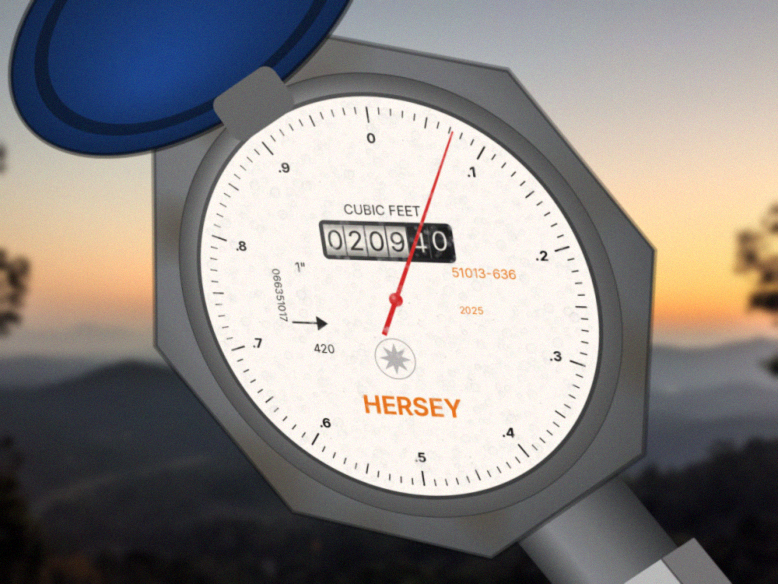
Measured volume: 20940.07
